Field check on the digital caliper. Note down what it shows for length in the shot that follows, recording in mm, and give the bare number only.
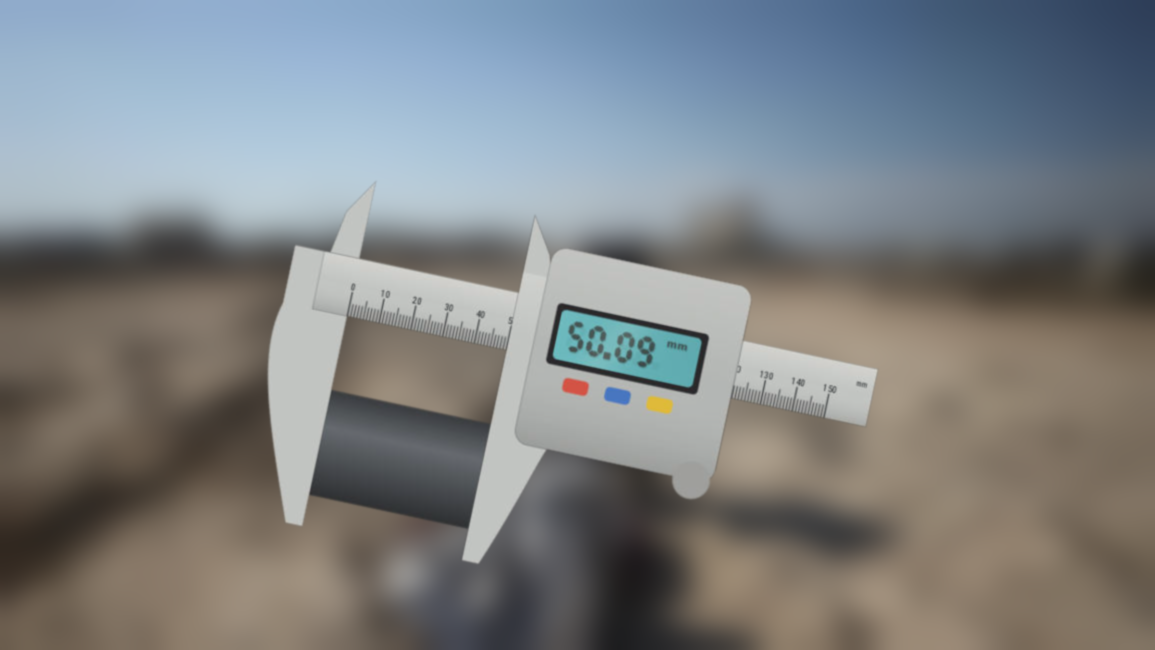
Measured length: 50.09
